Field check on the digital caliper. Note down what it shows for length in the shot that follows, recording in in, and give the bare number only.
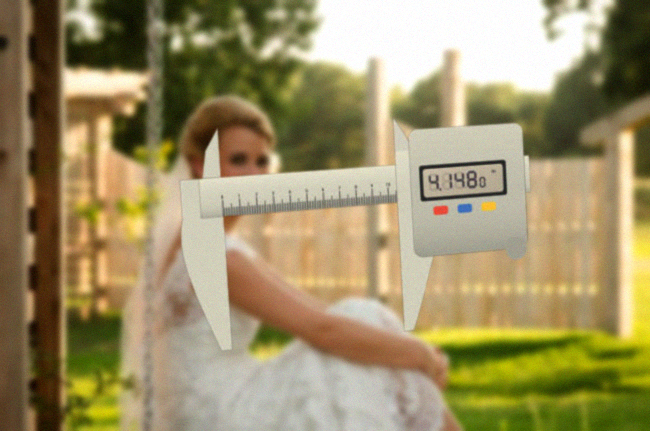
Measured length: 4.1480
